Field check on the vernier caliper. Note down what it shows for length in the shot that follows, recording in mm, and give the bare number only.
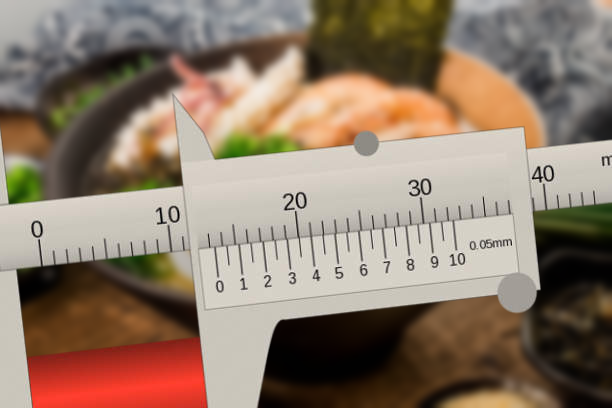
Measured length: 13.4
